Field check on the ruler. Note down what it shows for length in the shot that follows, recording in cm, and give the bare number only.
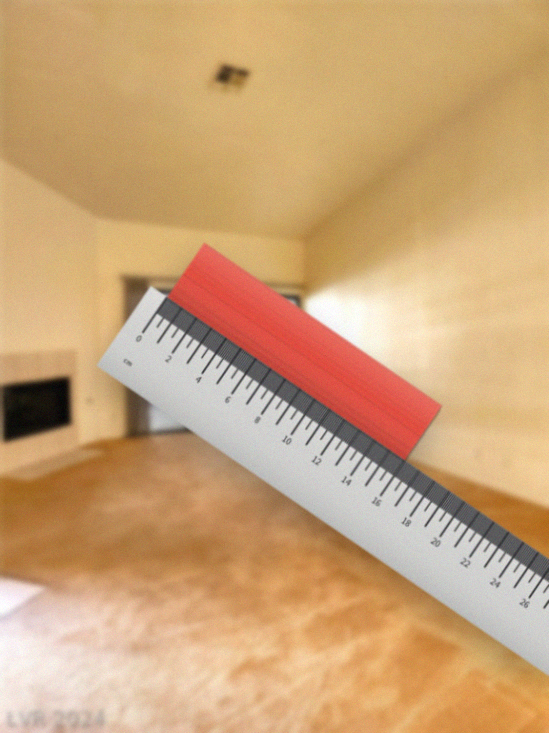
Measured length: 16
